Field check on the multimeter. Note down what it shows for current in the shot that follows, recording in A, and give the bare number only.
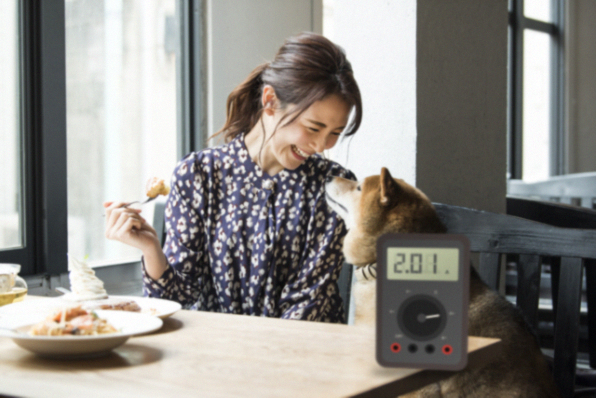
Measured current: 2.01
